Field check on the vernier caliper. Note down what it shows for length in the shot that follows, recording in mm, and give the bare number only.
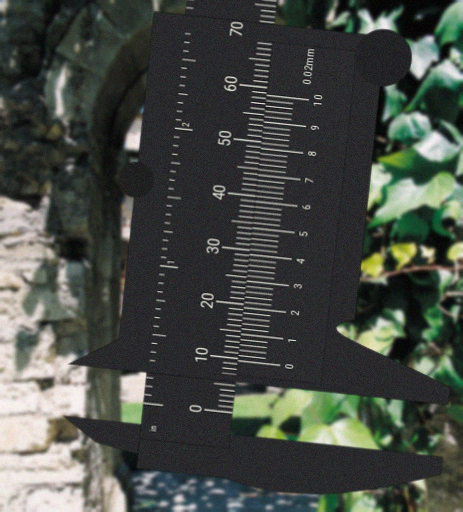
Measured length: 9.6
